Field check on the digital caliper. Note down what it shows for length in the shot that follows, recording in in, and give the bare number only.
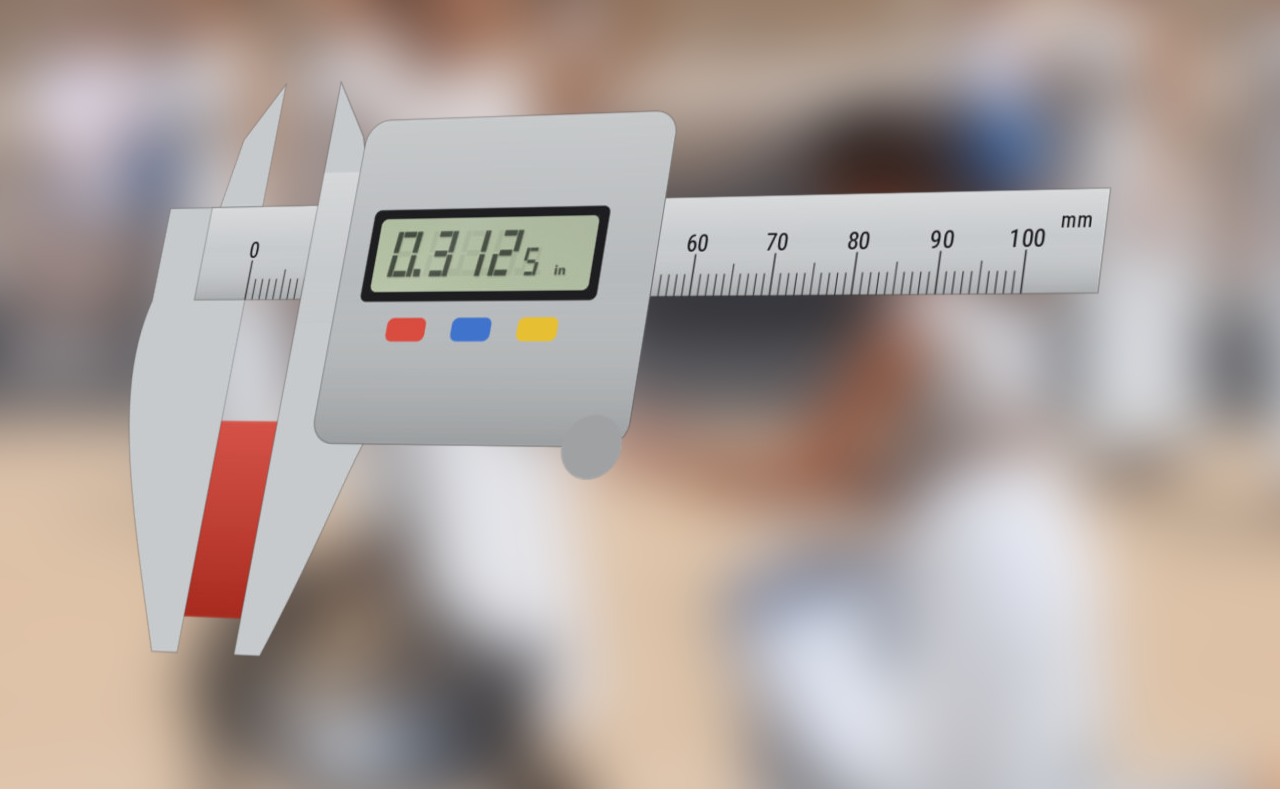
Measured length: 0.3125
